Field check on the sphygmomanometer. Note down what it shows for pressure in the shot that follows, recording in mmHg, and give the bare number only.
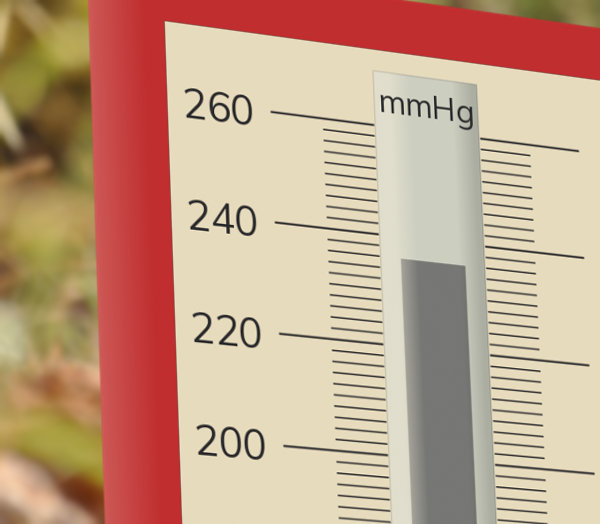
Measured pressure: 236
